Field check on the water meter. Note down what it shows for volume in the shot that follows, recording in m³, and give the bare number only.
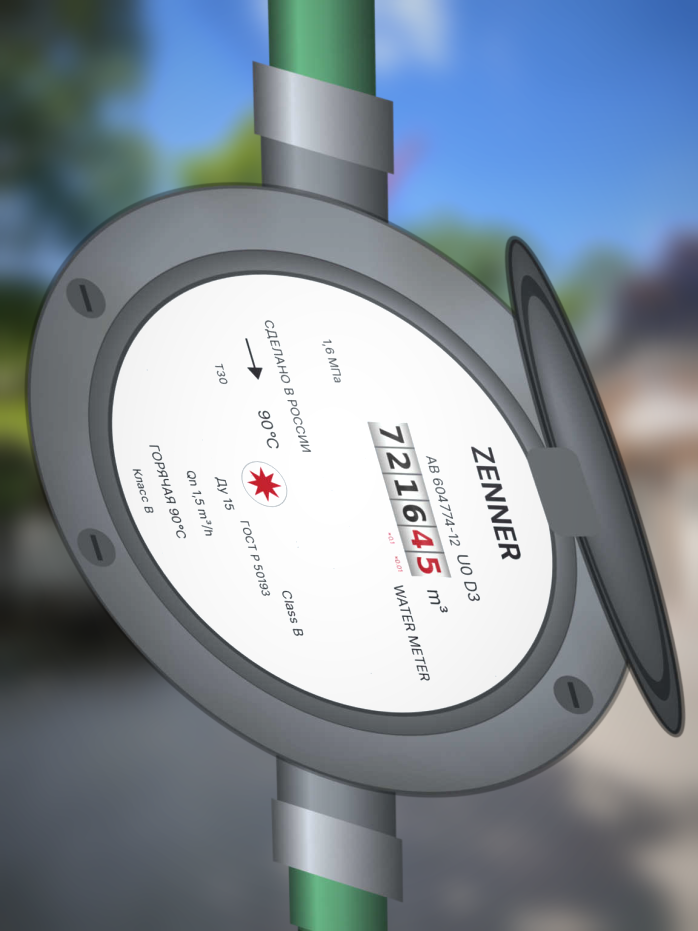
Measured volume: 7216.45
